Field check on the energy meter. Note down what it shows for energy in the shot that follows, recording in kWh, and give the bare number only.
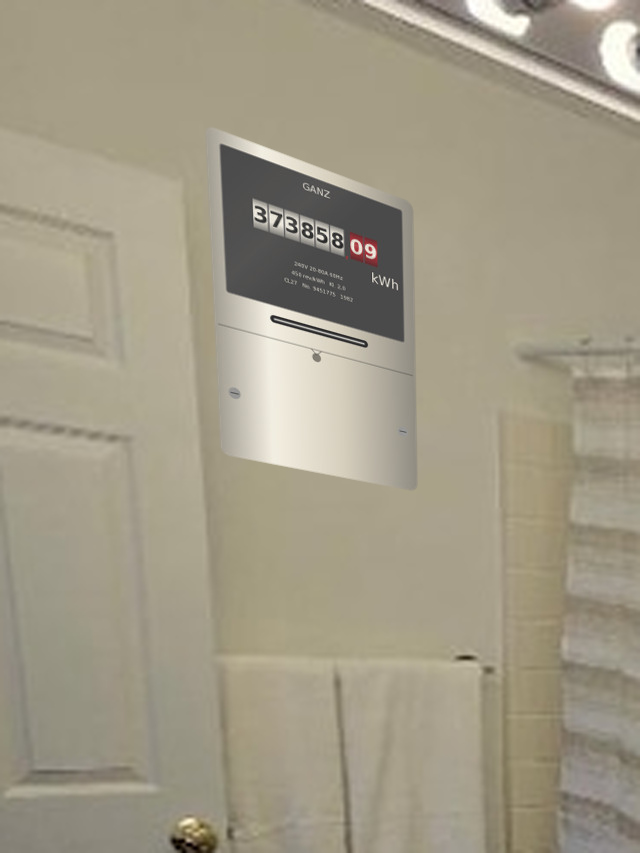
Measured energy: 373858.09
